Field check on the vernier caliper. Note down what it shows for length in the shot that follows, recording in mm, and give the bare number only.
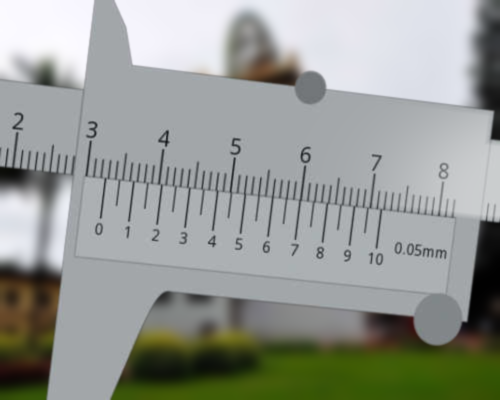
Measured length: 32.6
